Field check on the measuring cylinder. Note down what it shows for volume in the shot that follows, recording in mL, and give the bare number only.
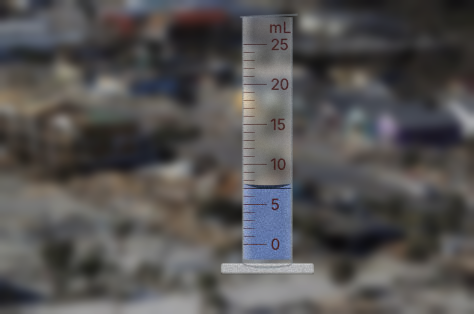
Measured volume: 7
